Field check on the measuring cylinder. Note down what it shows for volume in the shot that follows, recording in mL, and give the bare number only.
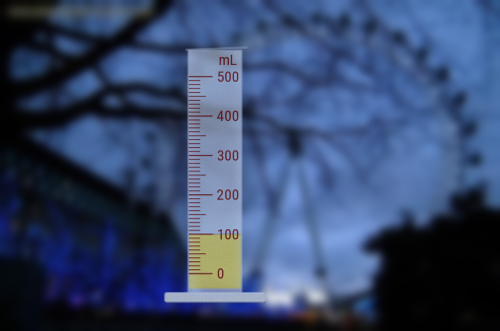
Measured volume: 100
